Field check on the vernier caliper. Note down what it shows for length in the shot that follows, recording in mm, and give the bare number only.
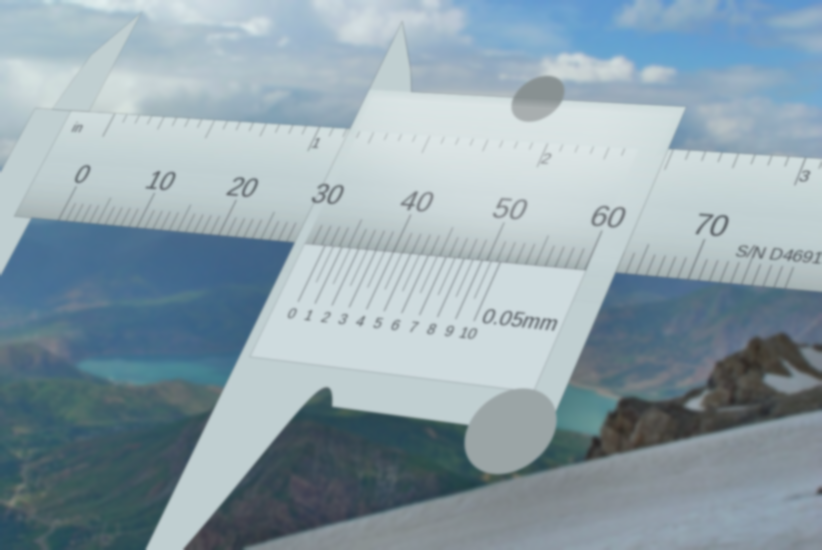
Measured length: 32.4
